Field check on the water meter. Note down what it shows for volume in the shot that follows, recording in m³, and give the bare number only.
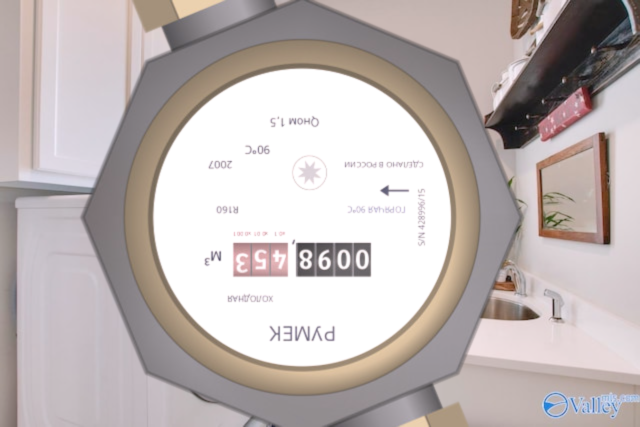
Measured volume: 98.453
